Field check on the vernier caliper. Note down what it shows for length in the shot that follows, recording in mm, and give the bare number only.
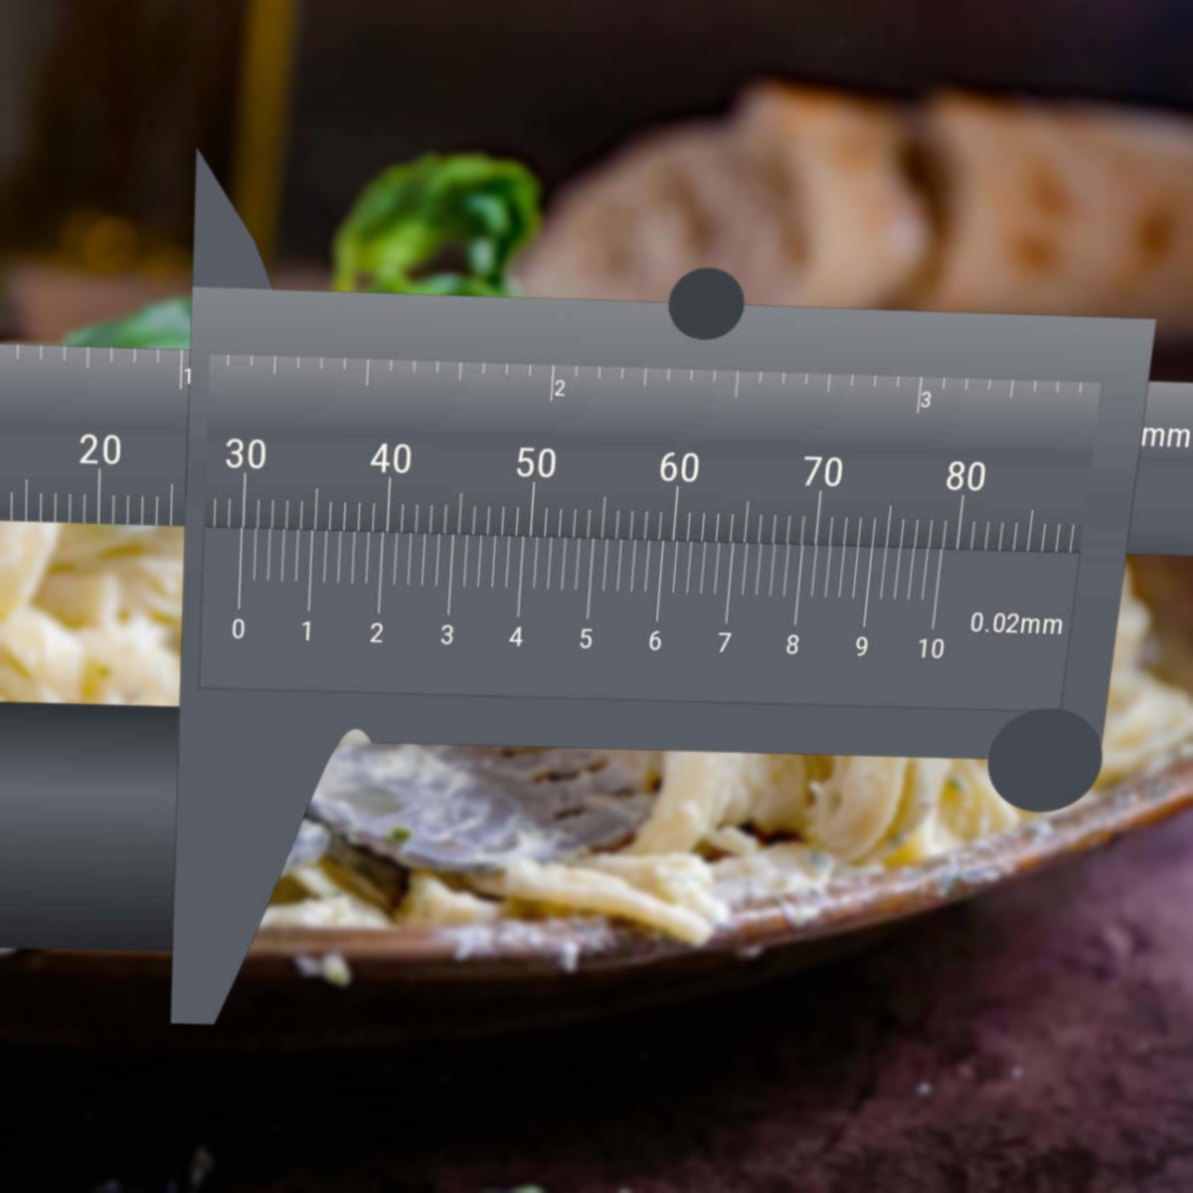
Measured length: 29.9
